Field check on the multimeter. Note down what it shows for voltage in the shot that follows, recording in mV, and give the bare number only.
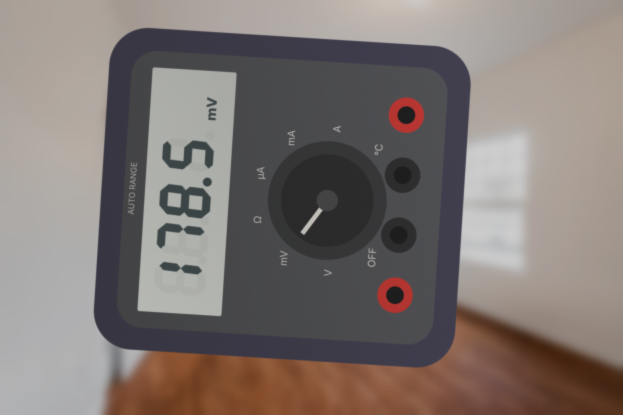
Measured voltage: 178.5
